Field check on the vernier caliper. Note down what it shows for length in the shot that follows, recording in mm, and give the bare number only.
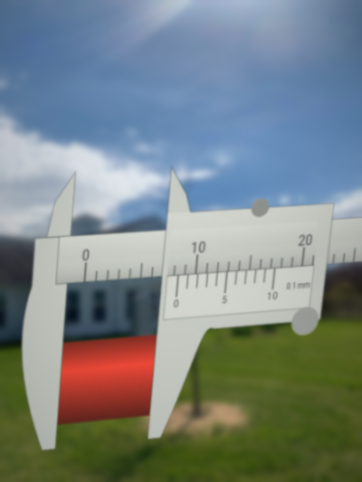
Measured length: 8.4
